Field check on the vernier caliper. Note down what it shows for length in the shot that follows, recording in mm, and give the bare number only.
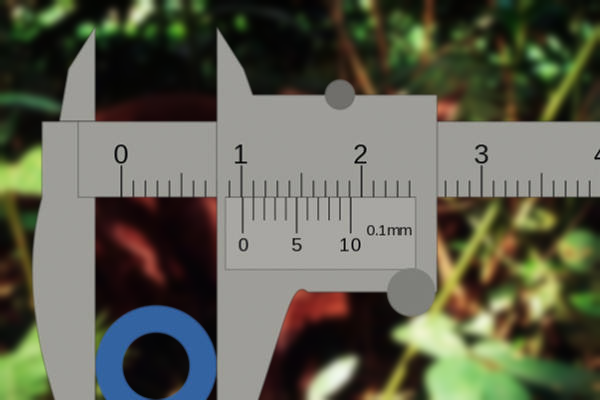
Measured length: 10.1
